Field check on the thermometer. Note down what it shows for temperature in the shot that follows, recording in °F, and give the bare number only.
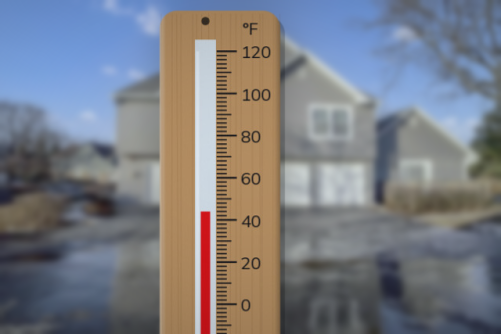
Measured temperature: 44
